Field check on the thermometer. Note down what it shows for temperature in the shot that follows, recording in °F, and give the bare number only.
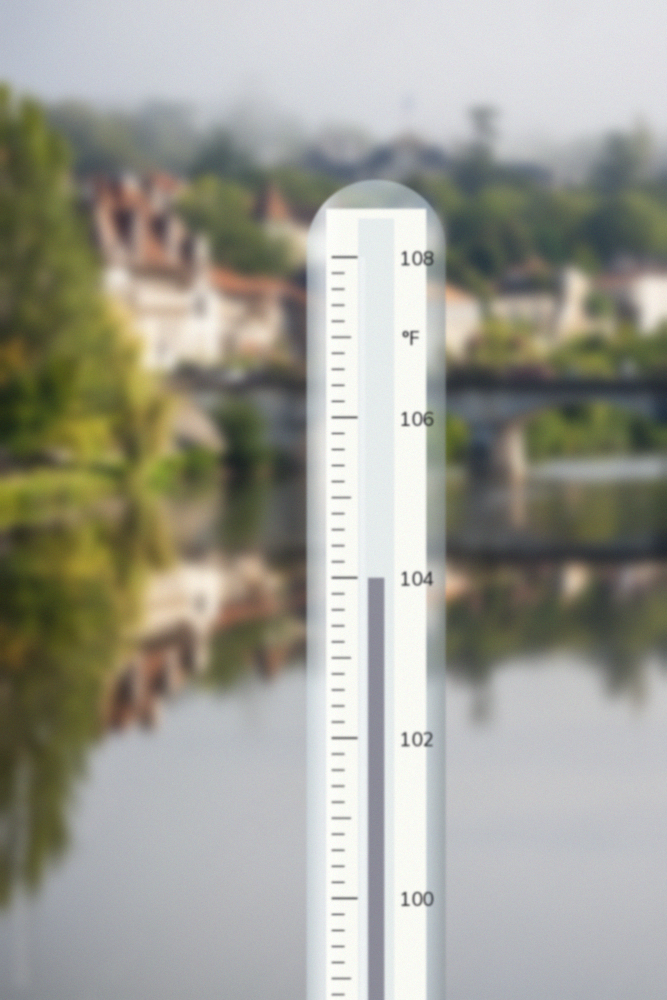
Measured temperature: 104
